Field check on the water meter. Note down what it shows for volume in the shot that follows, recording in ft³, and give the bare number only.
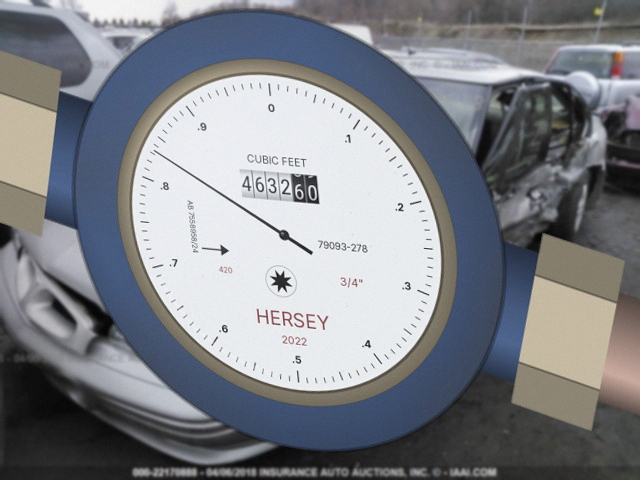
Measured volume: 463259.83
